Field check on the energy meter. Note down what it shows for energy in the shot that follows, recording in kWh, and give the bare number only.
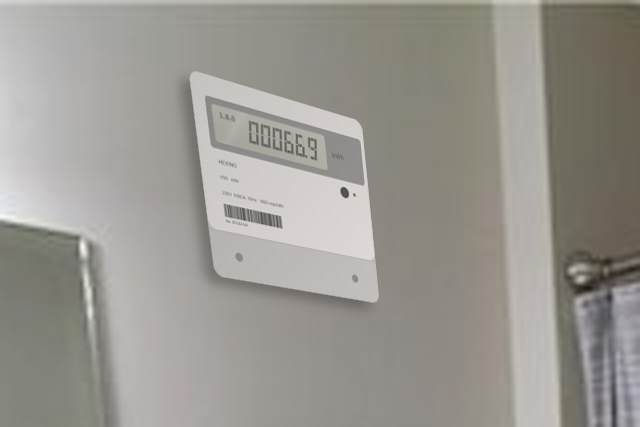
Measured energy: 66.9
